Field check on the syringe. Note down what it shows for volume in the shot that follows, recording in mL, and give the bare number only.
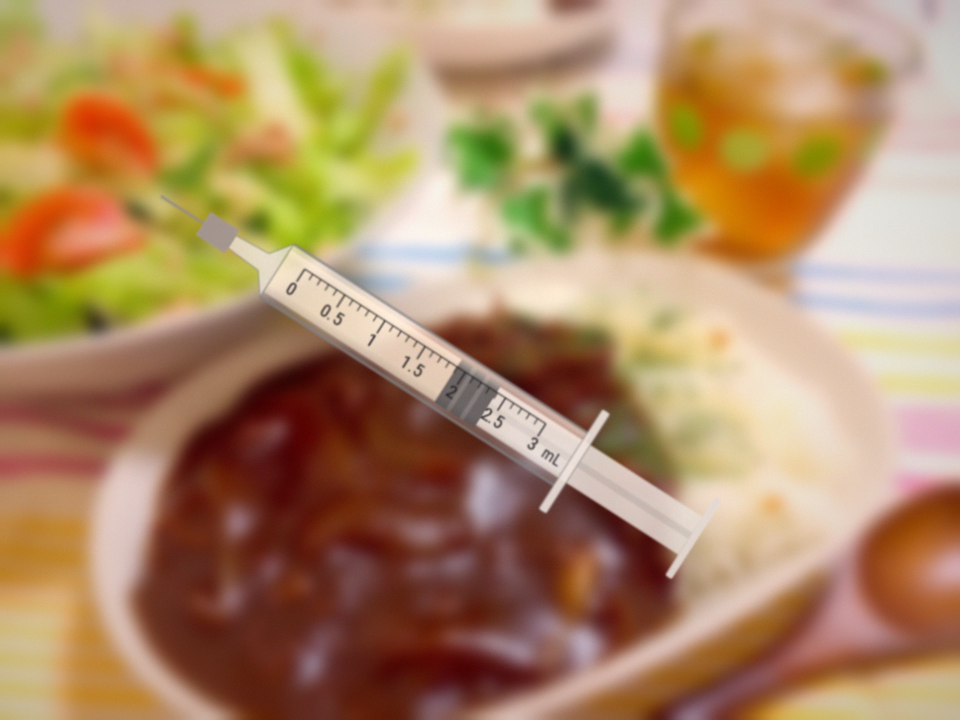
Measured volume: 1.9
